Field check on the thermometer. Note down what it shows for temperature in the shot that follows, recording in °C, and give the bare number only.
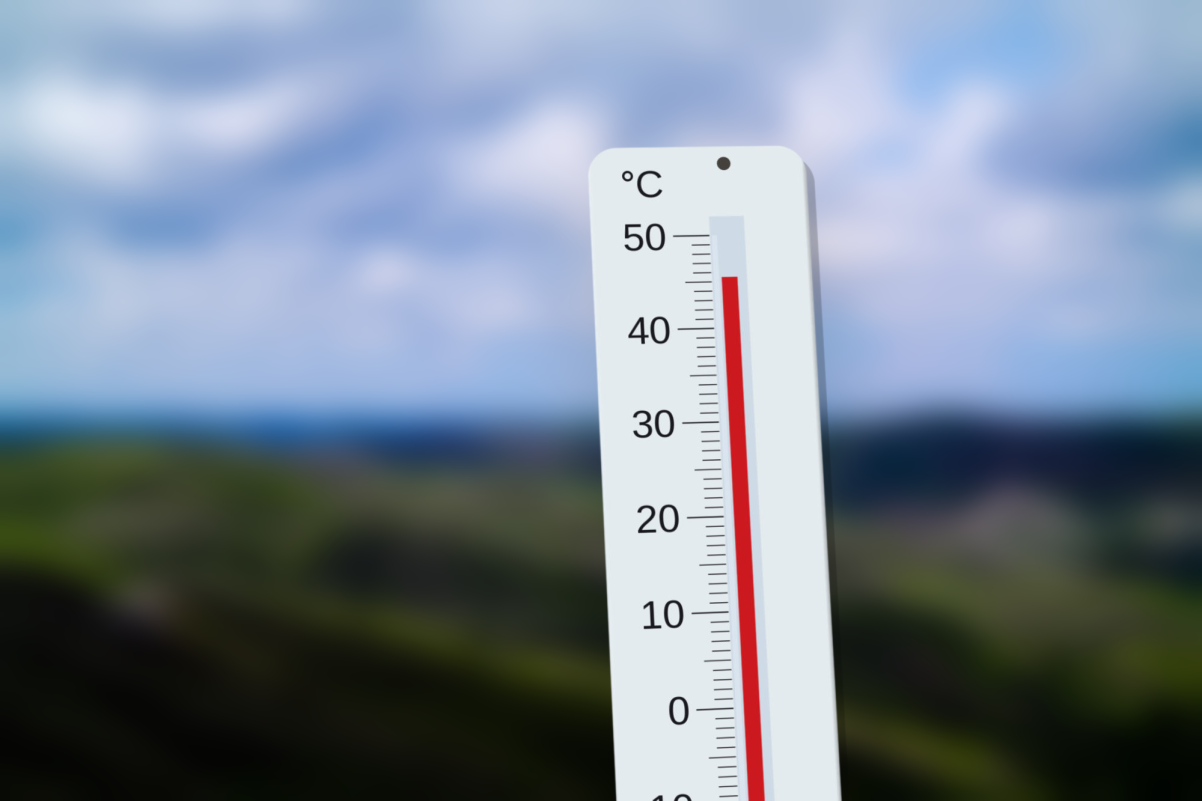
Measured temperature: 45.5
